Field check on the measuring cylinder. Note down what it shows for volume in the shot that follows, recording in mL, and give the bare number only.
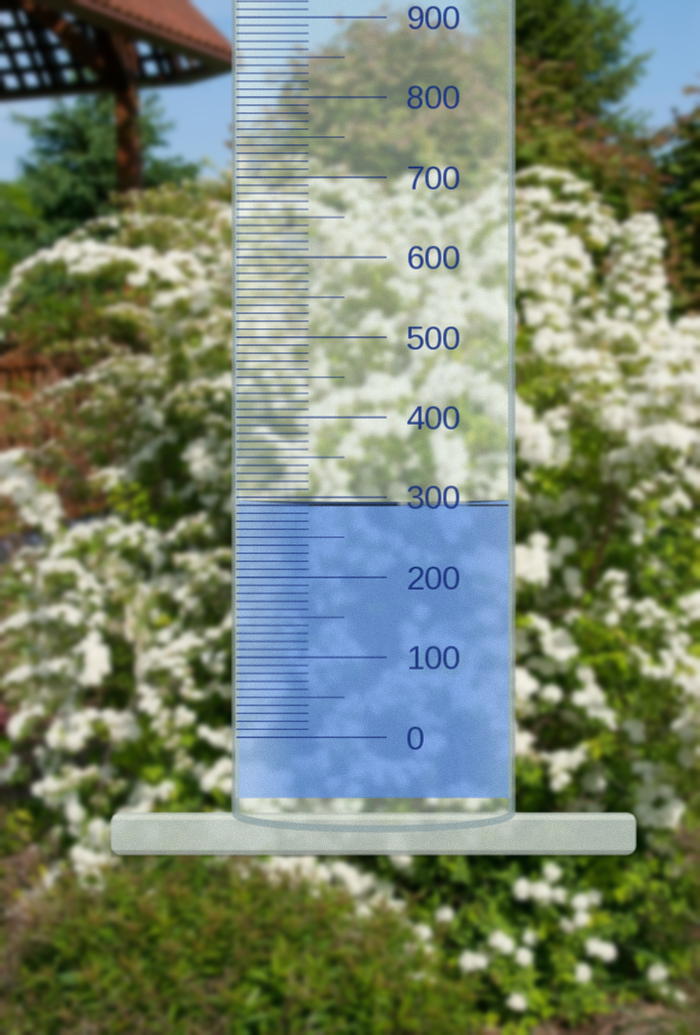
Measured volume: 290
